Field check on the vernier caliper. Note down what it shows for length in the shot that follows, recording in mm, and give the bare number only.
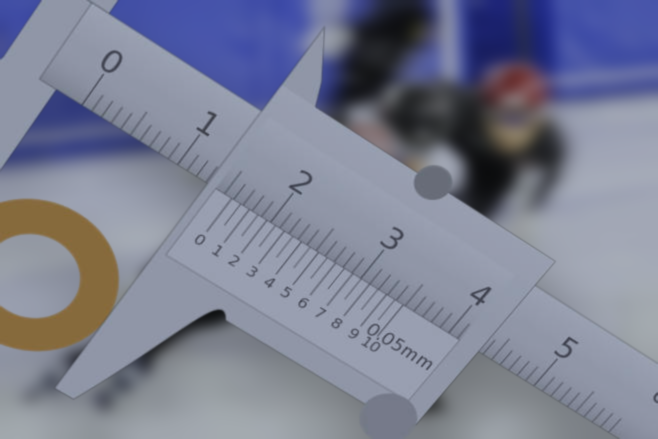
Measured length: 15.8
